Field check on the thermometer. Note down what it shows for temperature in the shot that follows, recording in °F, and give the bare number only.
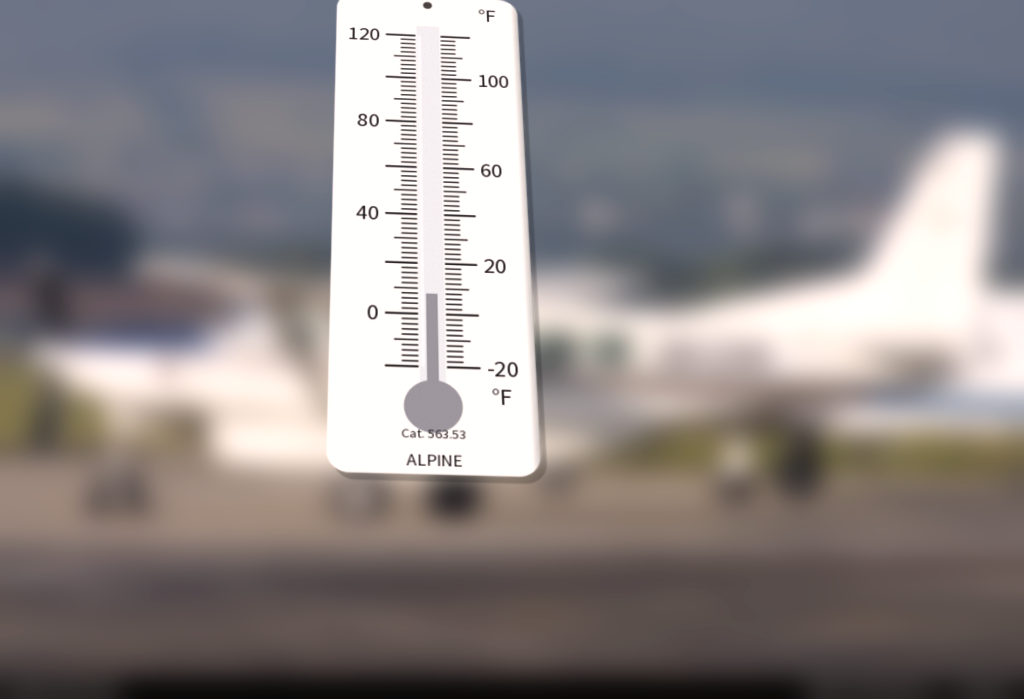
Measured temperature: 8
